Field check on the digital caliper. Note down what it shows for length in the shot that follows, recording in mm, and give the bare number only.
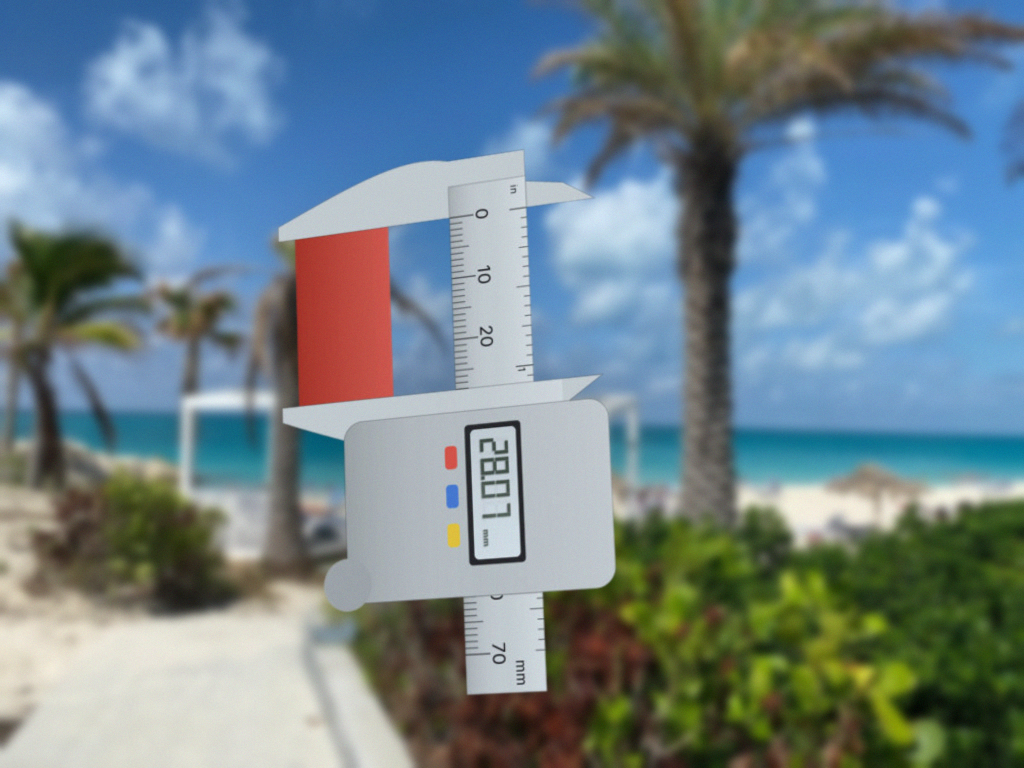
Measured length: 28.07
